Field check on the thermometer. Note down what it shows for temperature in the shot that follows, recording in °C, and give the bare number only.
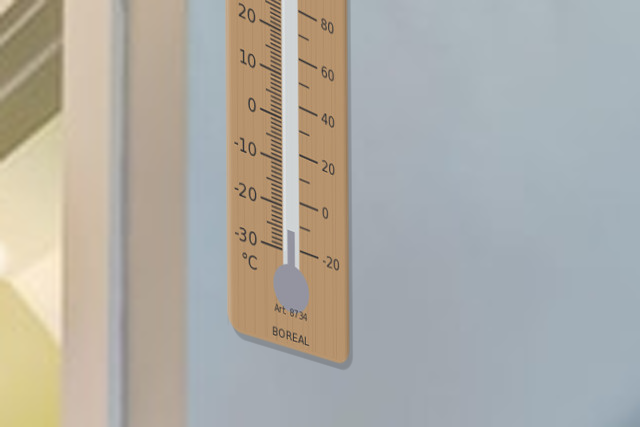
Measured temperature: -25
